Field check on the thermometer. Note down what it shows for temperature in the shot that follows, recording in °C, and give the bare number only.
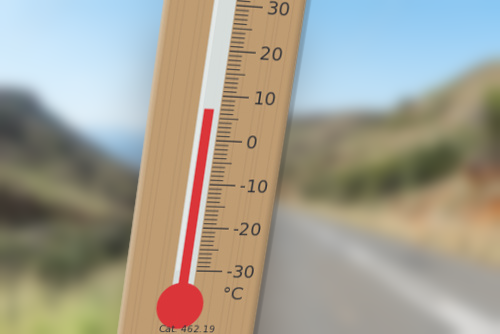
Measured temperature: 7
